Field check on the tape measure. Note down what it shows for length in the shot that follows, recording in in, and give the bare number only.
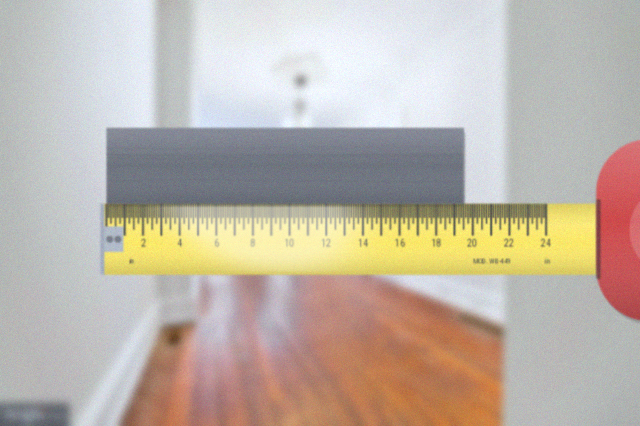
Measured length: 19.5
